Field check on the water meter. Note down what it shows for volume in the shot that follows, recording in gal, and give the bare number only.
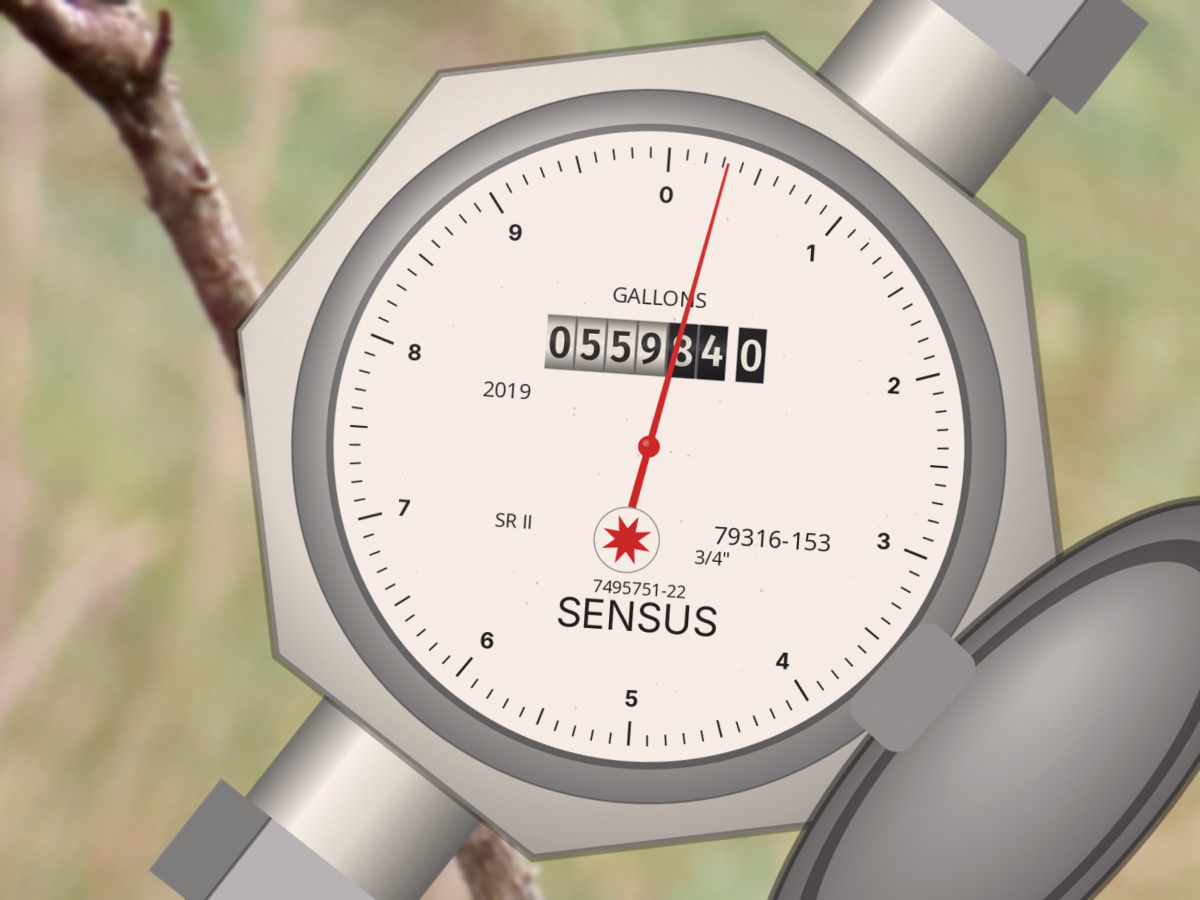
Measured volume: 559840.3
